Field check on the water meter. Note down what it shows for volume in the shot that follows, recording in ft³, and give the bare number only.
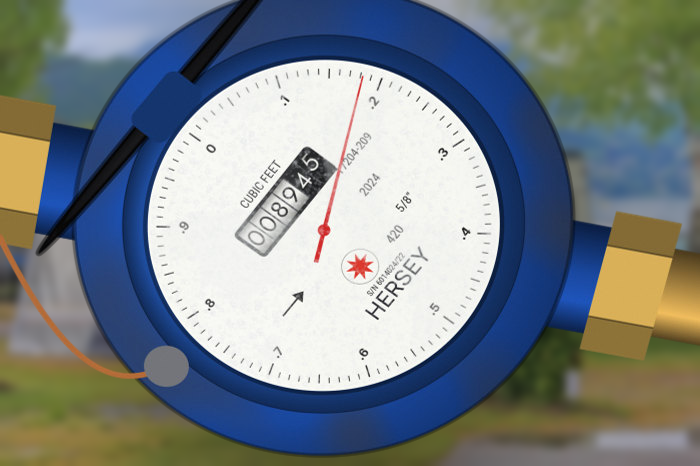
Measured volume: 8945.18
